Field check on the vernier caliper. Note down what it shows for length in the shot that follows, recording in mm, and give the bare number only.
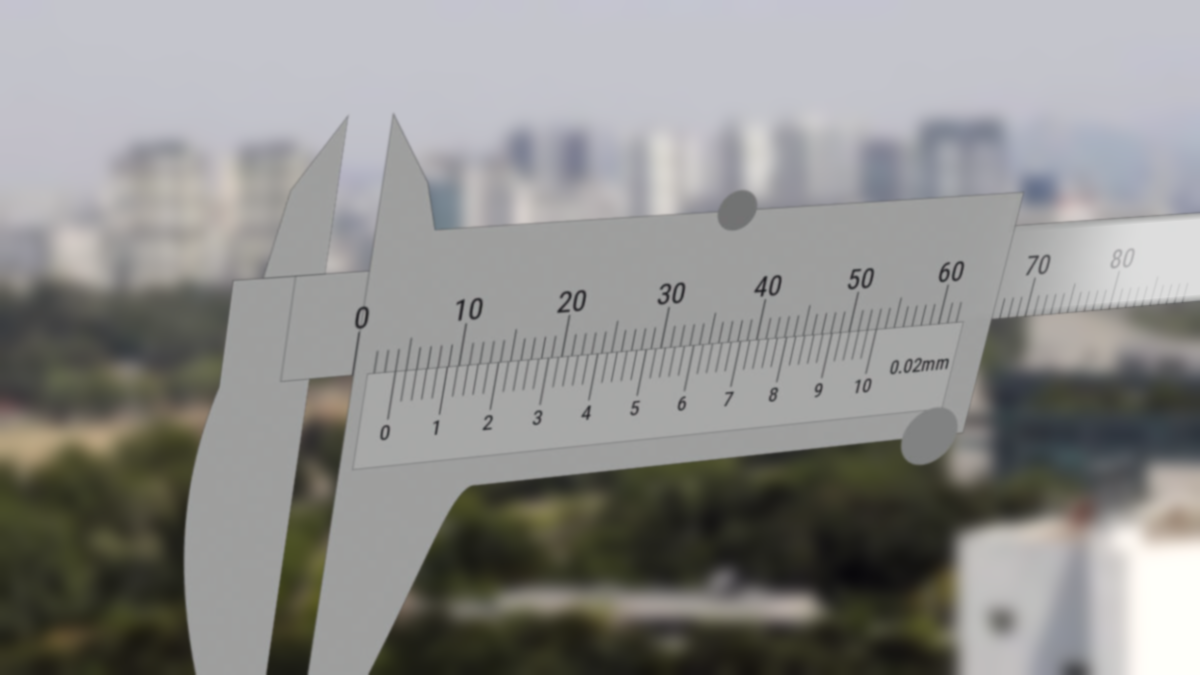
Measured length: 4.0
